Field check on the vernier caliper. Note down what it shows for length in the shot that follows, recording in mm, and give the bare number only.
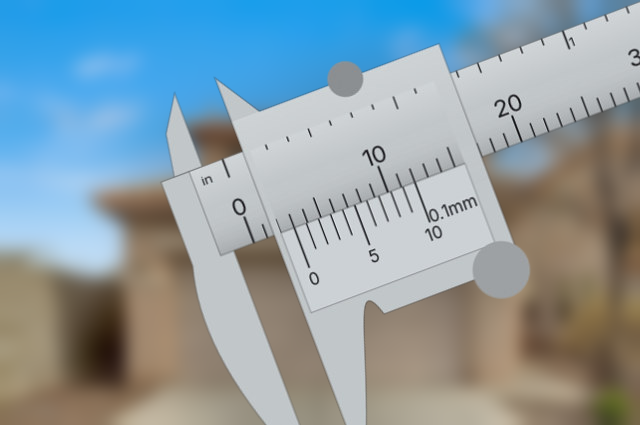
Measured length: 3.0
